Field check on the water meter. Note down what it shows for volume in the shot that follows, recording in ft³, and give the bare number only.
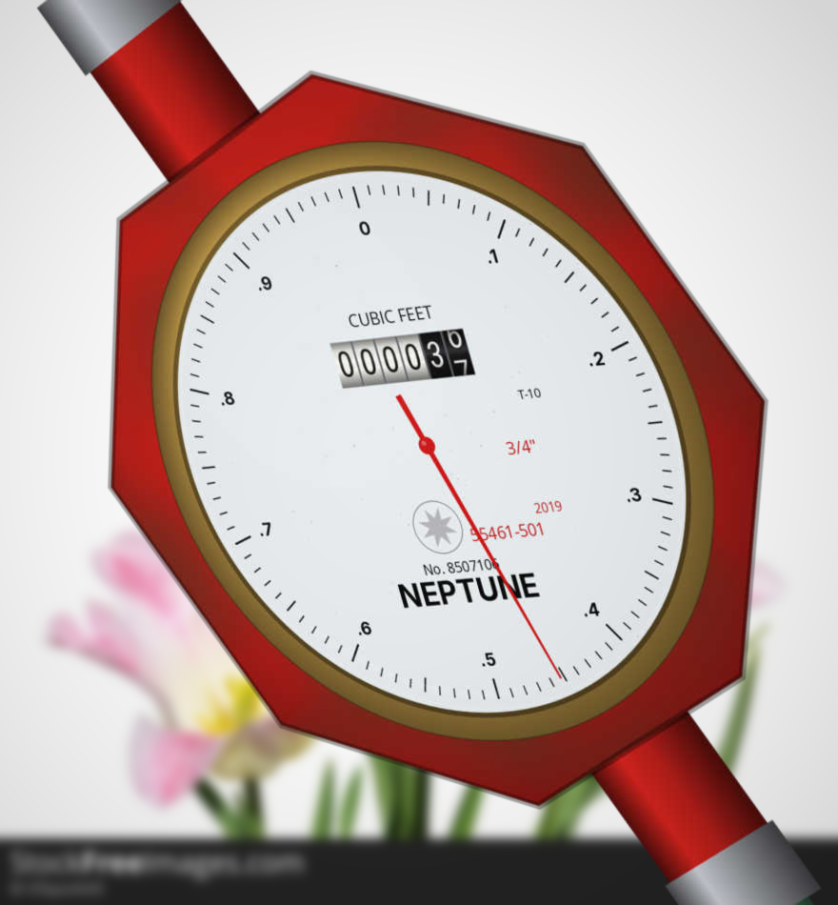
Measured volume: 36.45
